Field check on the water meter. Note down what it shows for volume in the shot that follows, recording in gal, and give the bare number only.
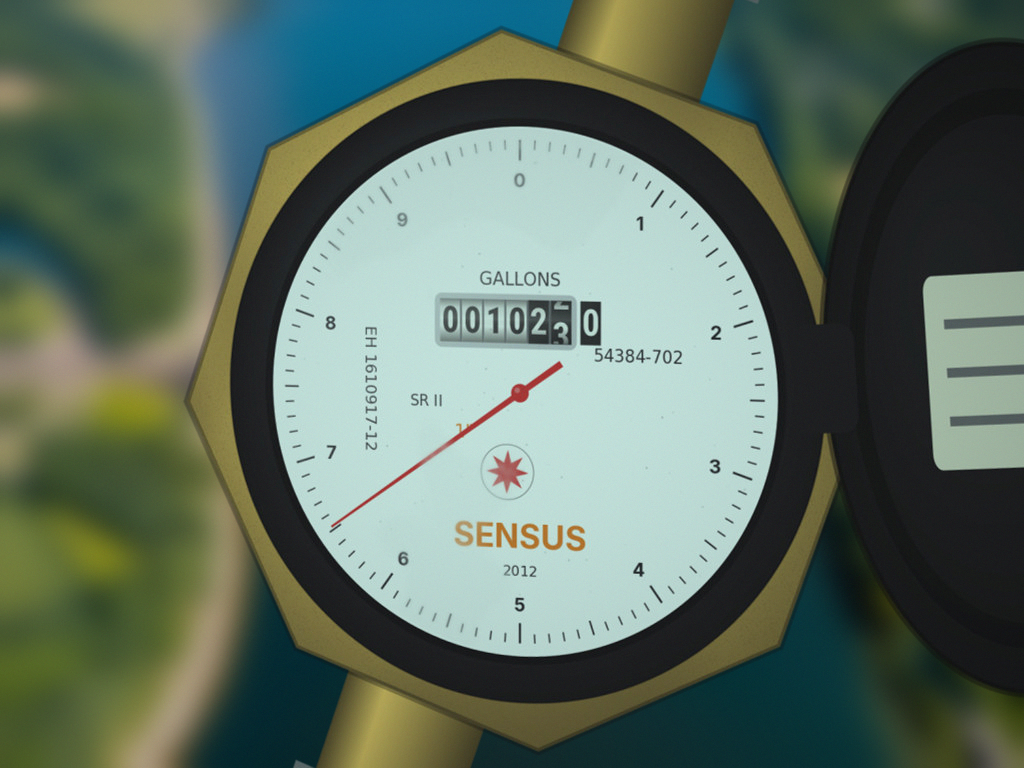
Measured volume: 10226.5
